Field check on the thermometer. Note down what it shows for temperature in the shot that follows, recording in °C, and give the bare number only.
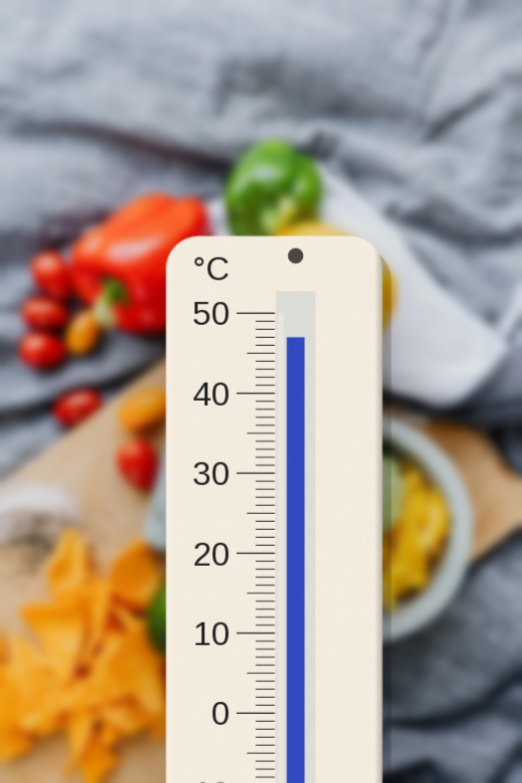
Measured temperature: 47
